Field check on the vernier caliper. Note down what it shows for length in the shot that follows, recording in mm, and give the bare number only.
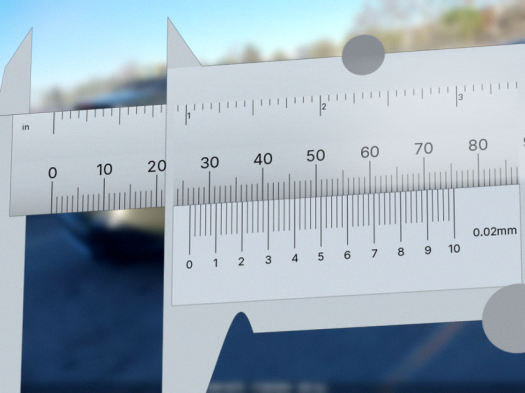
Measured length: 26.4
